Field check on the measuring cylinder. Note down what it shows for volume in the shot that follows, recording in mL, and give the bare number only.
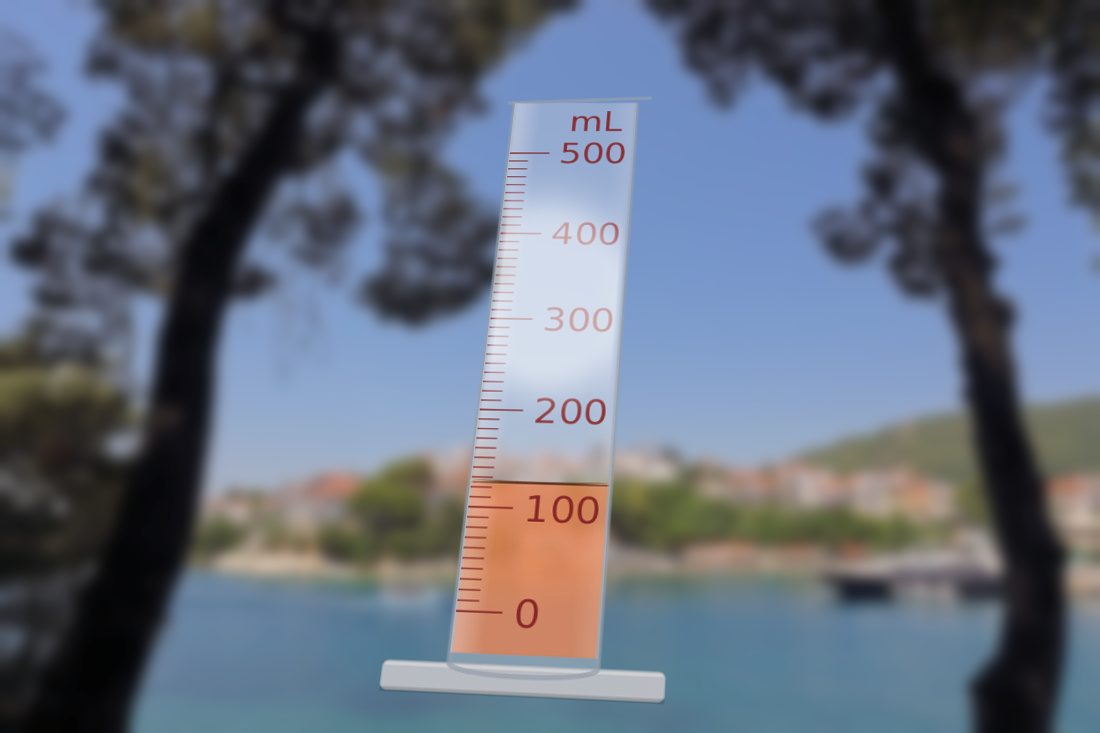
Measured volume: 125
